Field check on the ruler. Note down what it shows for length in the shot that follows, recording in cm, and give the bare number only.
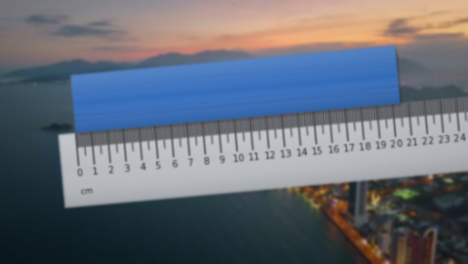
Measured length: 20.5
